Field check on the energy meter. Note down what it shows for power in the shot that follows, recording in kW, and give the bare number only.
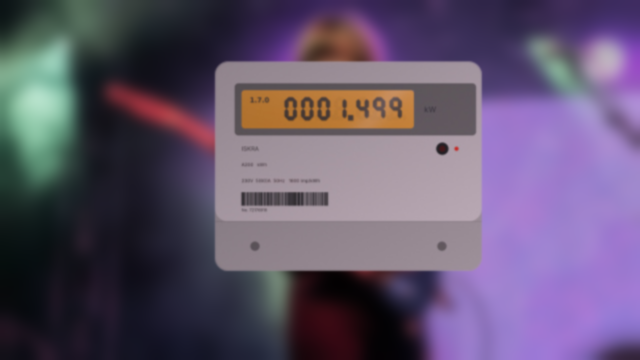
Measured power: 1.499
